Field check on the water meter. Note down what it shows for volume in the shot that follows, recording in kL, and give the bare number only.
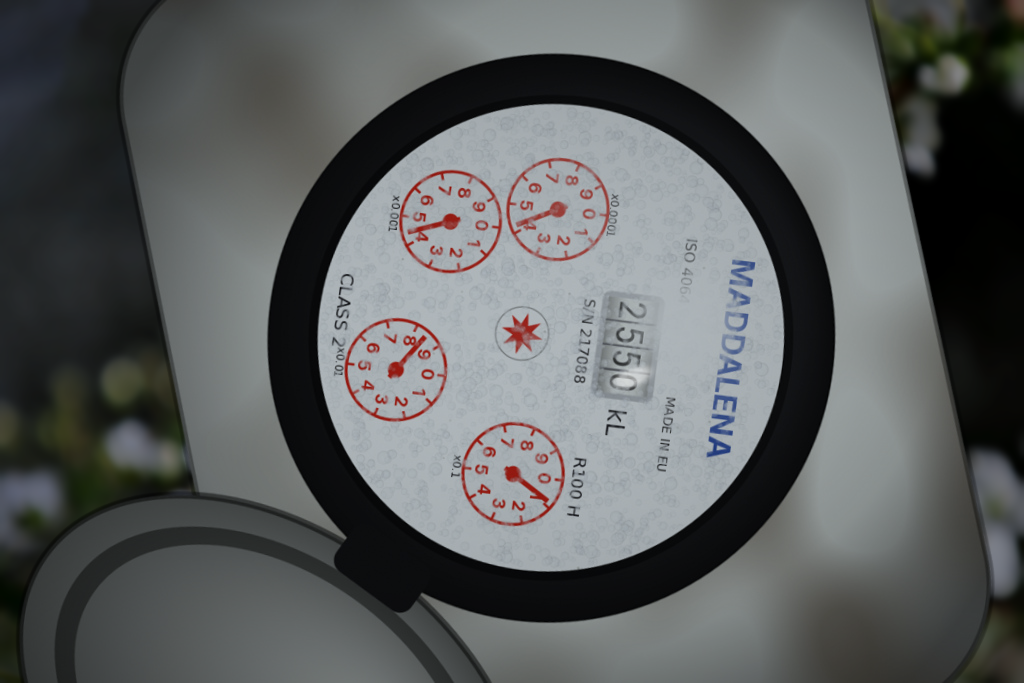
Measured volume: 2550.0844
